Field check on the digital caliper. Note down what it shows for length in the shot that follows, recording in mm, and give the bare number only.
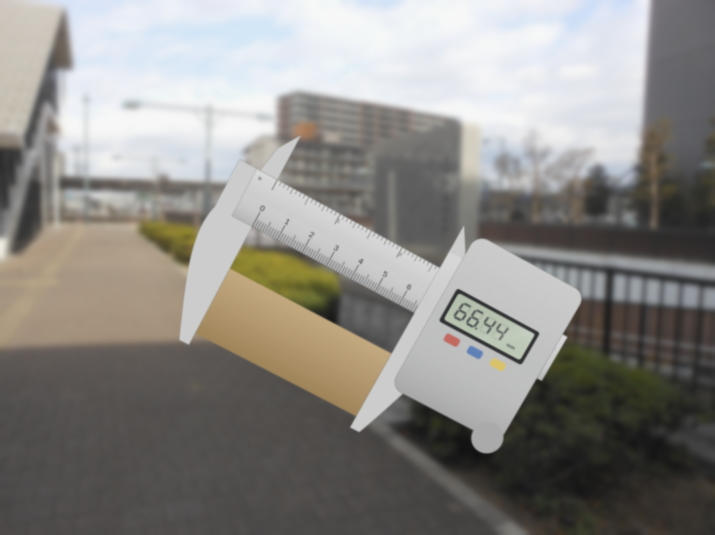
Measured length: 66.44
